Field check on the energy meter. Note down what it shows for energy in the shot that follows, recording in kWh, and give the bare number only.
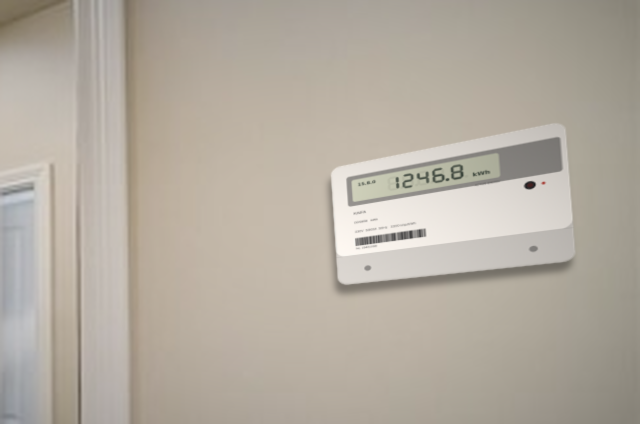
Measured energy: 1246.8
